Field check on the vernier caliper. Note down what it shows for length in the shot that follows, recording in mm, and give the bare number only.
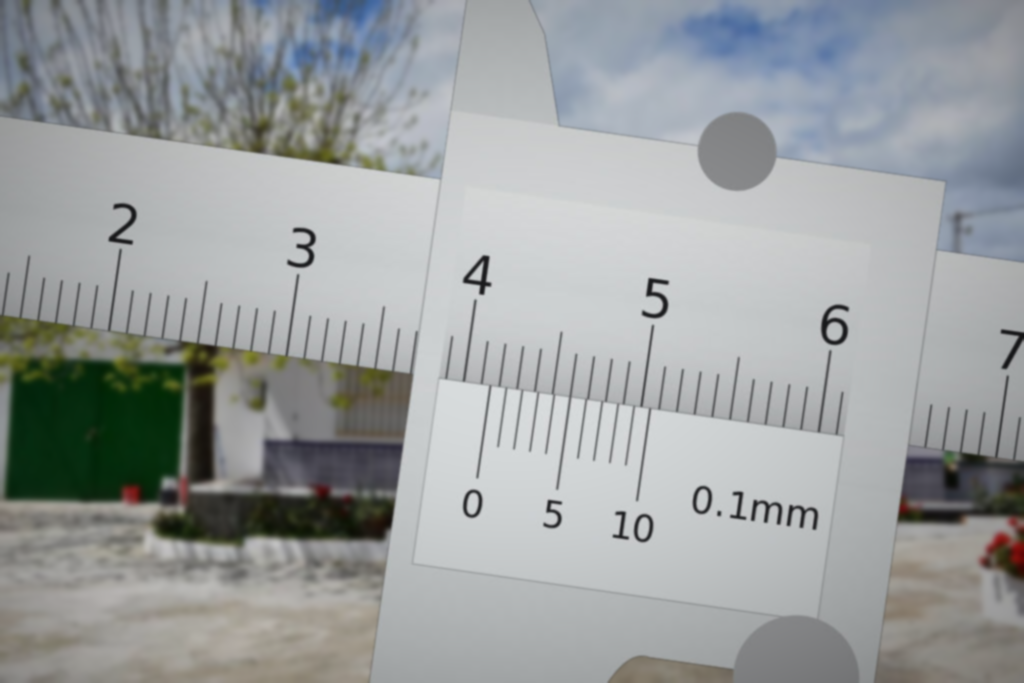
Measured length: 41.5
